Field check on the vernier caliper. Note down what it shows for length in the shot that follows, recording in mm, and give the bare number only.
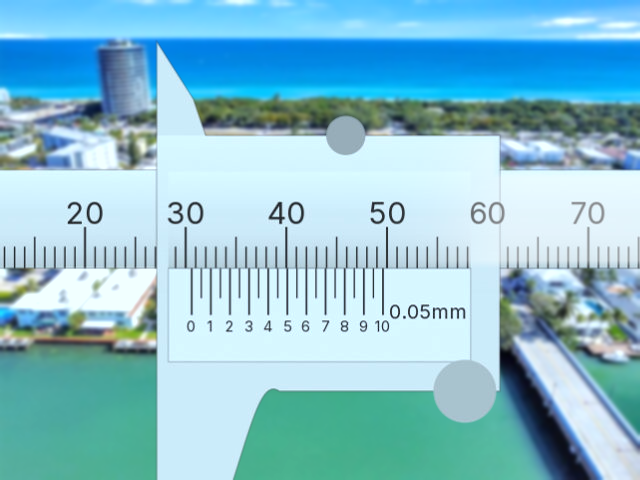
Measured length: 30.6
